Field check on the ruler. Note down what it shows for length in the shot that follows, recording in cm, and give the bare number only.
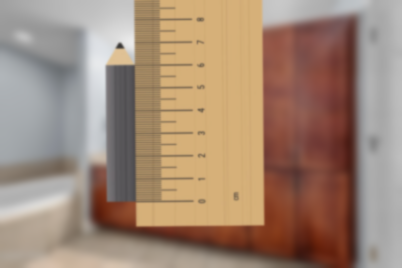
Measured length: 7
